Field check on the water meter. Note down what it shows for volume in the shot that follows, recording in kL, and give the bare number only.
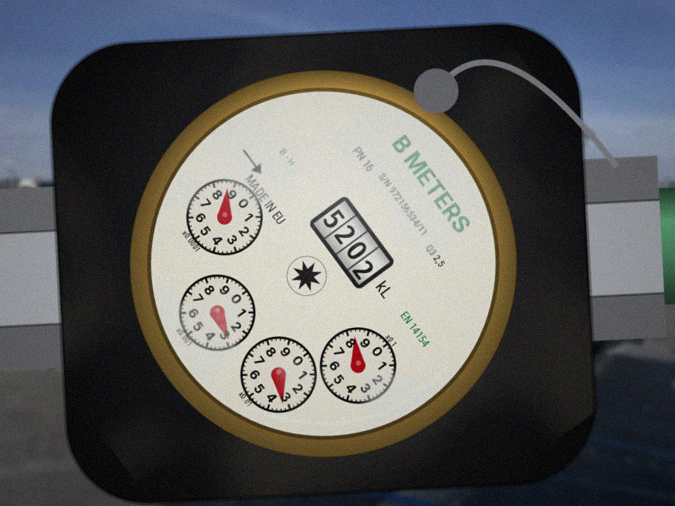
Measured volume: 5201.8328
